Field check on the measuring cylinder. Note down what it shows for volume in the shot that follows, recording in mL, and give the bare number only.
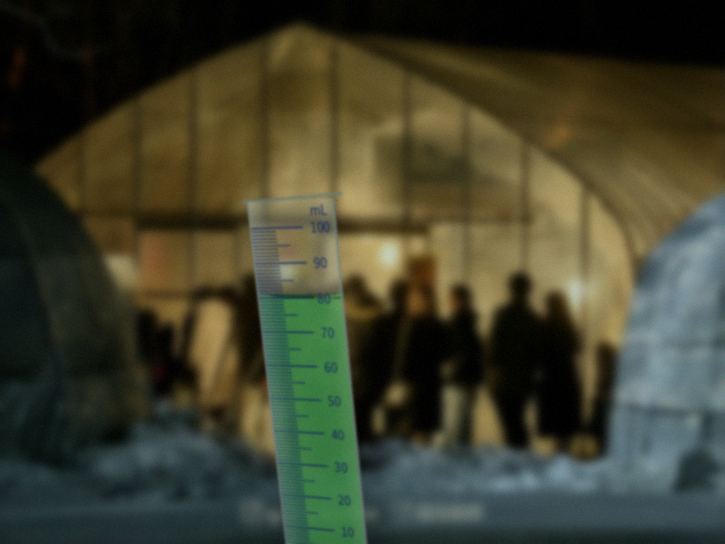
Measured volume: 80
